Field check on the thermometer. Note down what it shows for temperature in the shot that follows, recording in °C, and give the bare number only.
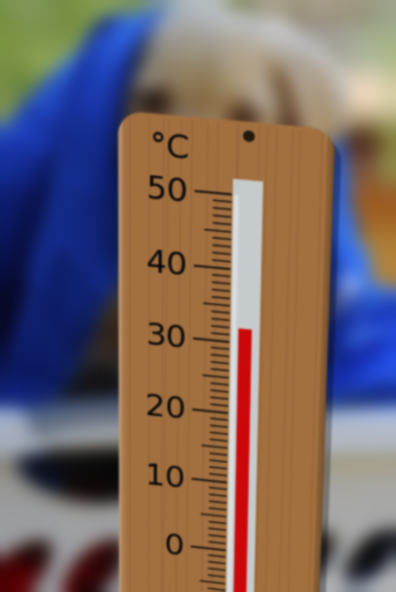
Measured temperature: 32
